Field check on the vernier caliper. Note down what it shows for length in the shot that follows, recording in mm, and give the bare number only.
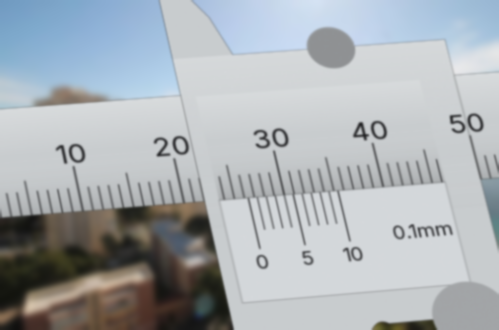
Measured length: 26.4
